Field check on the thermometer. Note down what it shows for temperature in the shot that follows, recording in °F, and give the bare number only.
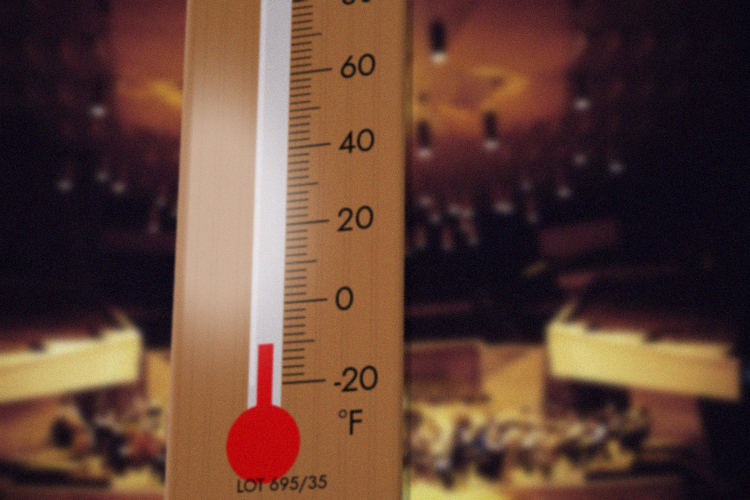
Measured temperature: -10
